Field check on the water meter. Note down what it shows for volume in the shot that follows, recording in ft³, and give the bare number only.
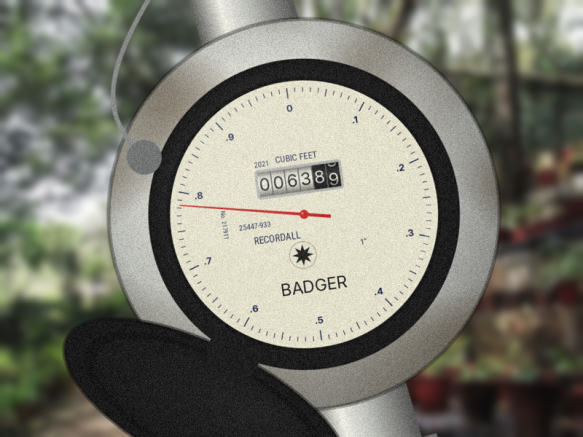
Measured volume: 6388.78
